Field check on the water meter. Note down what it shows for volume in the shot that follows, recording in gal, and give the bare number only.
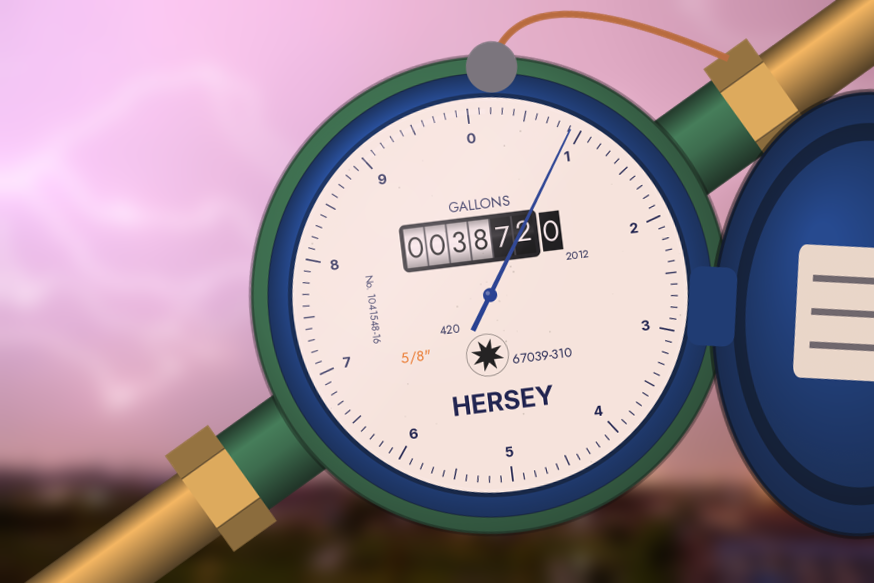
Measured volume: 38720.9
